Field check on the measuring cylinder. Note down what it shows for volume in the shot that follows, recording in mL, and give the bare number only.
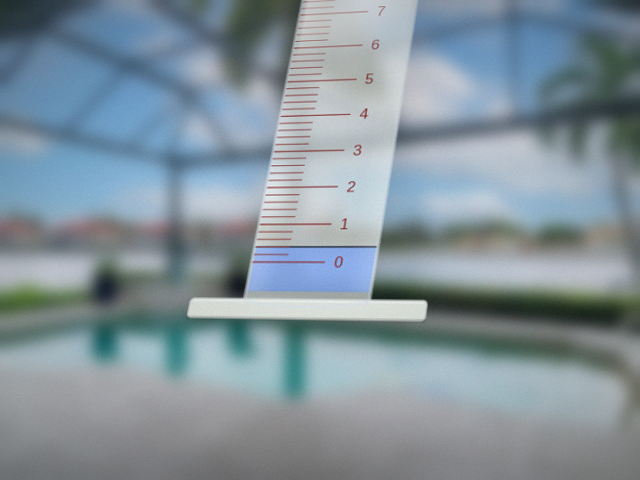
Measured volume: 0.4
